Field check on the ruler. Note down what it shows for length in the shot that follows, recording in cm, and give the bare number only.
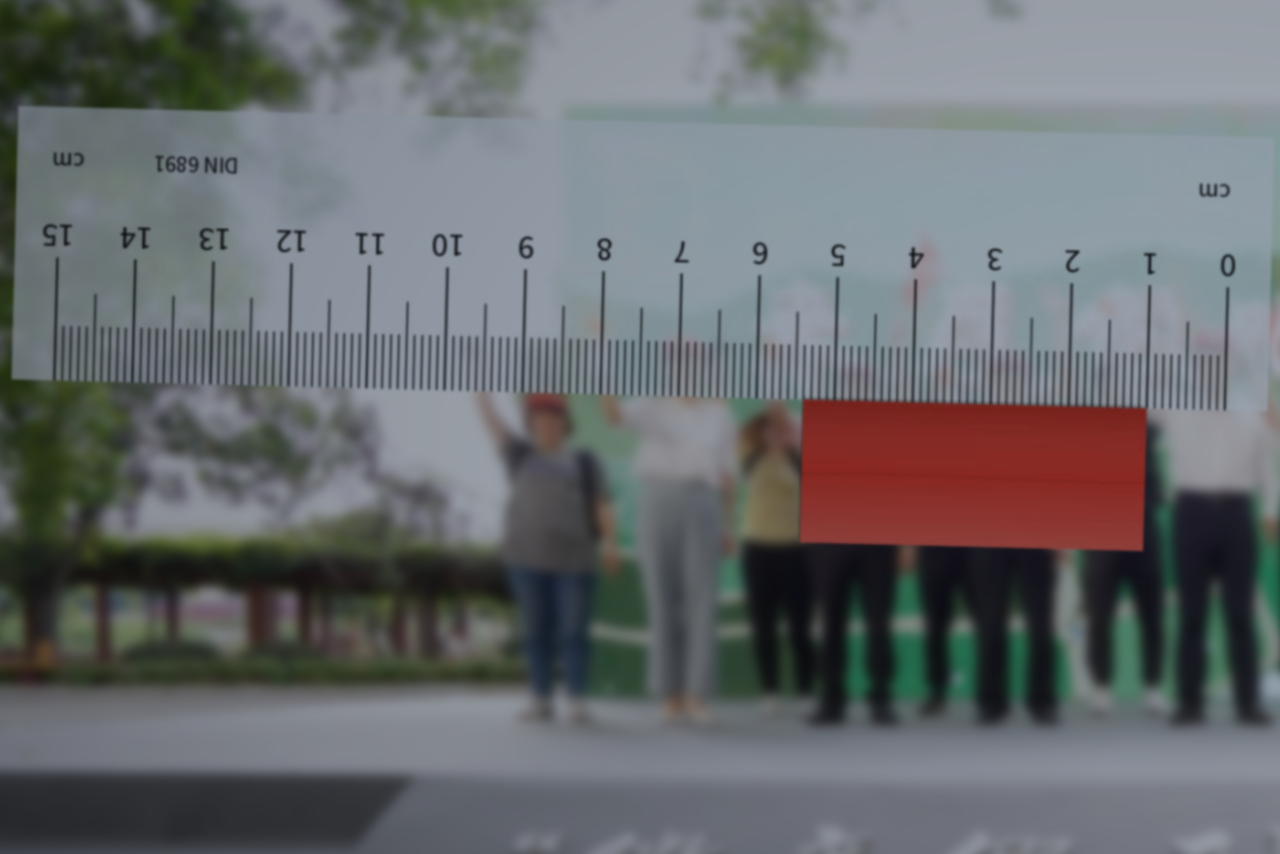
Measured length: 4.4
